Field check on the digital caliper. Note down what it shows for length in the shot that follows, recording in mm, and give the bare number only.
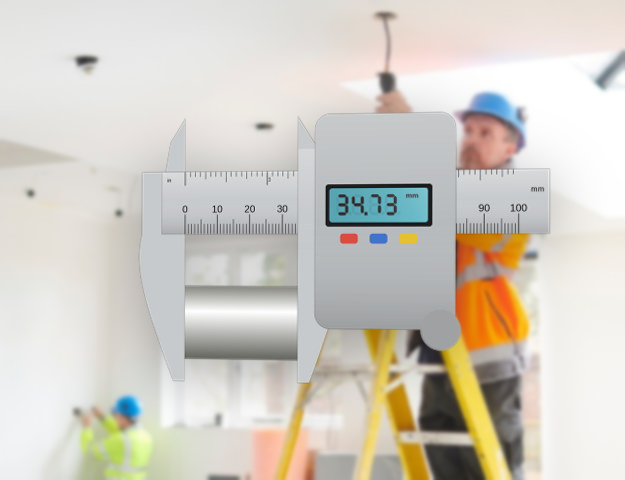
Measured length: 34.73
